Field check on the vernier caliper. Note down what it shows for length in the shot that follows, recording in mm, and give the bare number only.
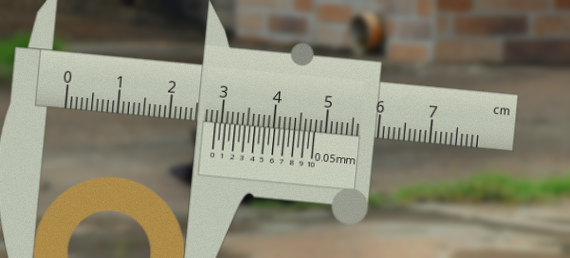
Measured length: 28.8
